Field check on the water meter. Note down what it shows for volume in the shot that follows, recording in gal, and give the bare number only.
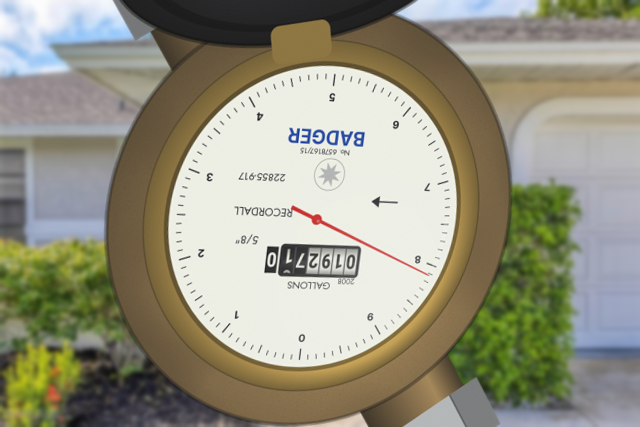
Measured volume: 192708.1
